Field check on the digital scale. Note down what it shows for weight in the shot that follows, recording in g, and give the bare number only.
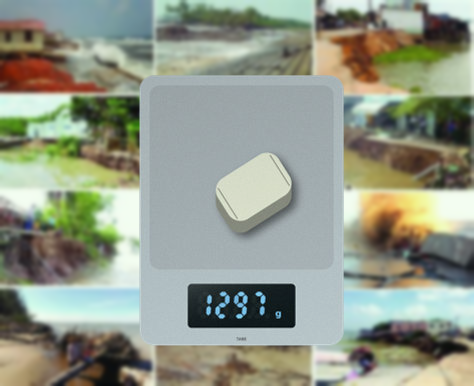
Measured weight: 1297
